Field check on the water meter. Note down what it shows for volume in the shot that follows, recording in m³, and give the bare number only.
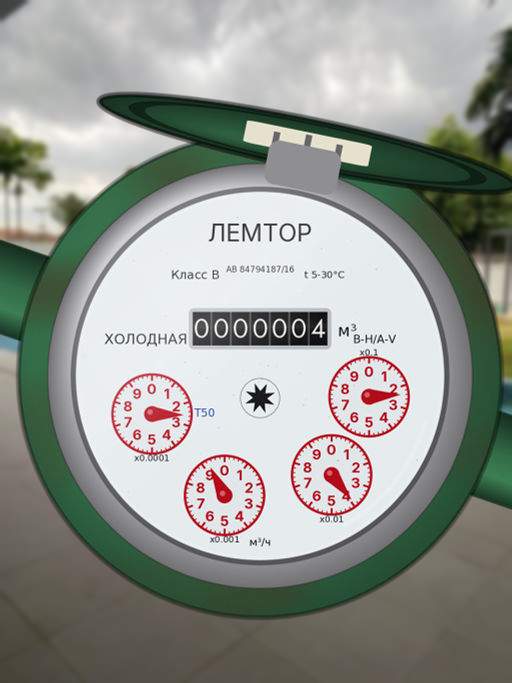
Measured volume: 4.2392
